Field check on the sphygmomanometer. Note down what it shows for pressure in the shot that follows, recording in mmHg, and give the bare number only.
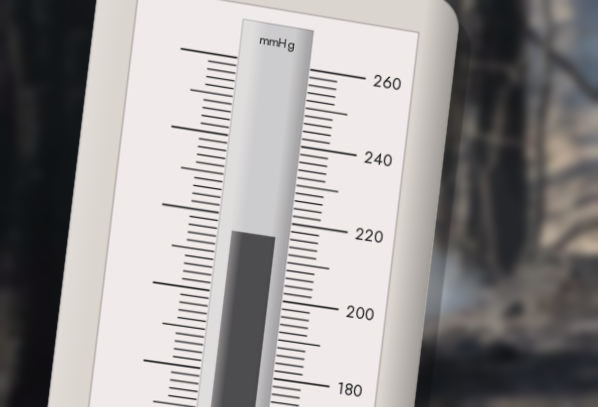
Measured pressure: 216
